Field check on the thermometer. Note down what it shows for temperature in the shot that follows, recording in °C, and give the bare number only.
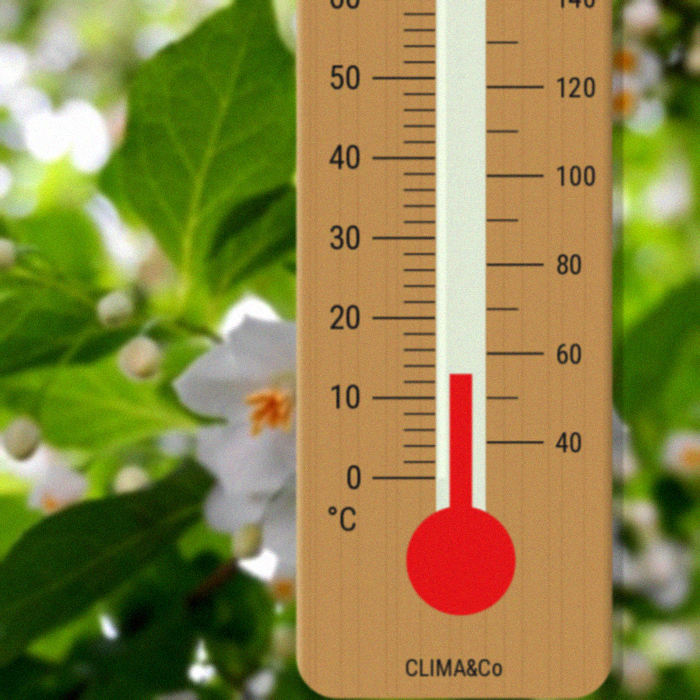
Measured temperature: 13
